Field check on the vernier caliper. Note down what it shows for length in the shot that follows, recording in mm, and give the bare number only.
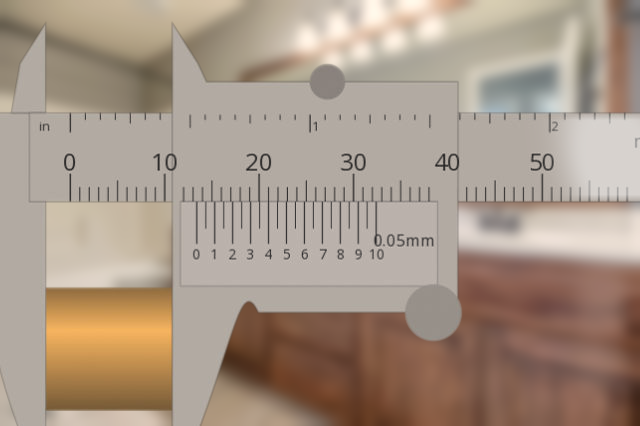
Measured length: 13.4
